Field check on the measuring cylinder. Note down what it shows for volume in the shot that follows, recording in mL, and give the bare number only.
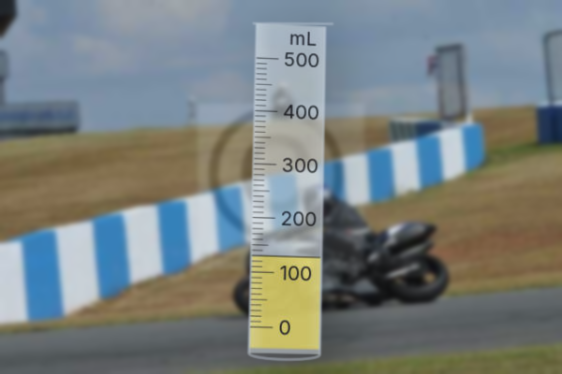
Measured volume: 130
